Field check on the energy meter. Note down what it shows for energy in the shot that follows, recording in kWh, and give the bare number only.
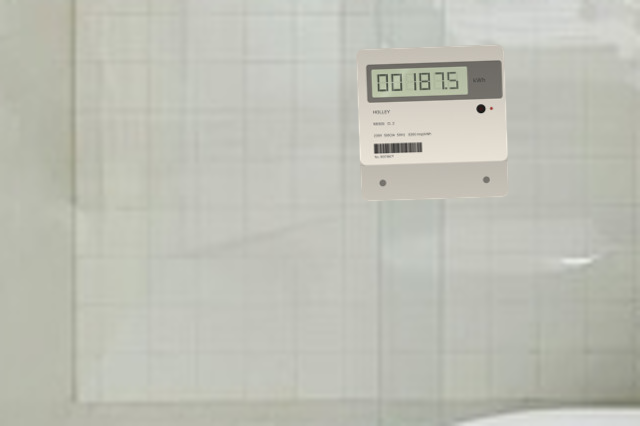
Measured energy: 187.5
